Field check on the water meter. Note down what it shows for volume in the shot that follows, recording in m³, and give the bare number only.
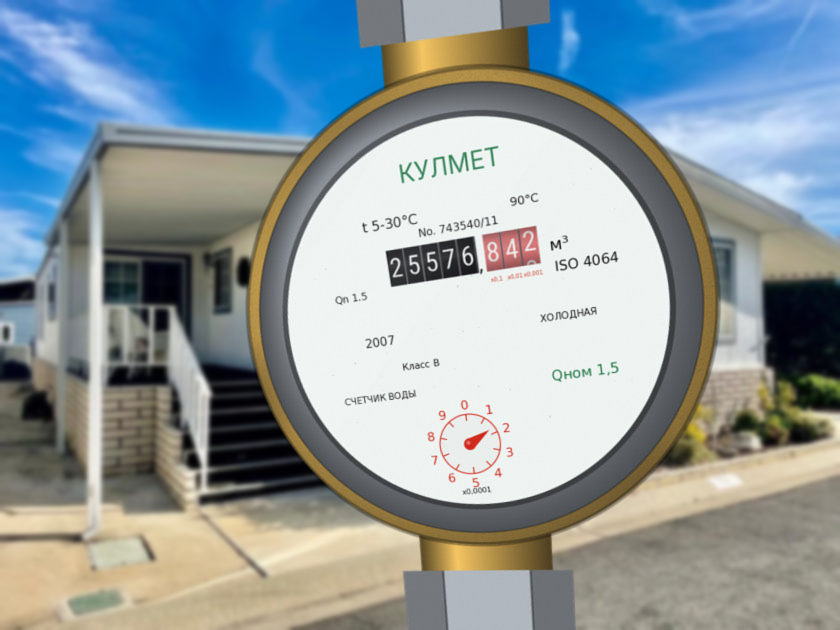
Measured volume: 25576.8421
